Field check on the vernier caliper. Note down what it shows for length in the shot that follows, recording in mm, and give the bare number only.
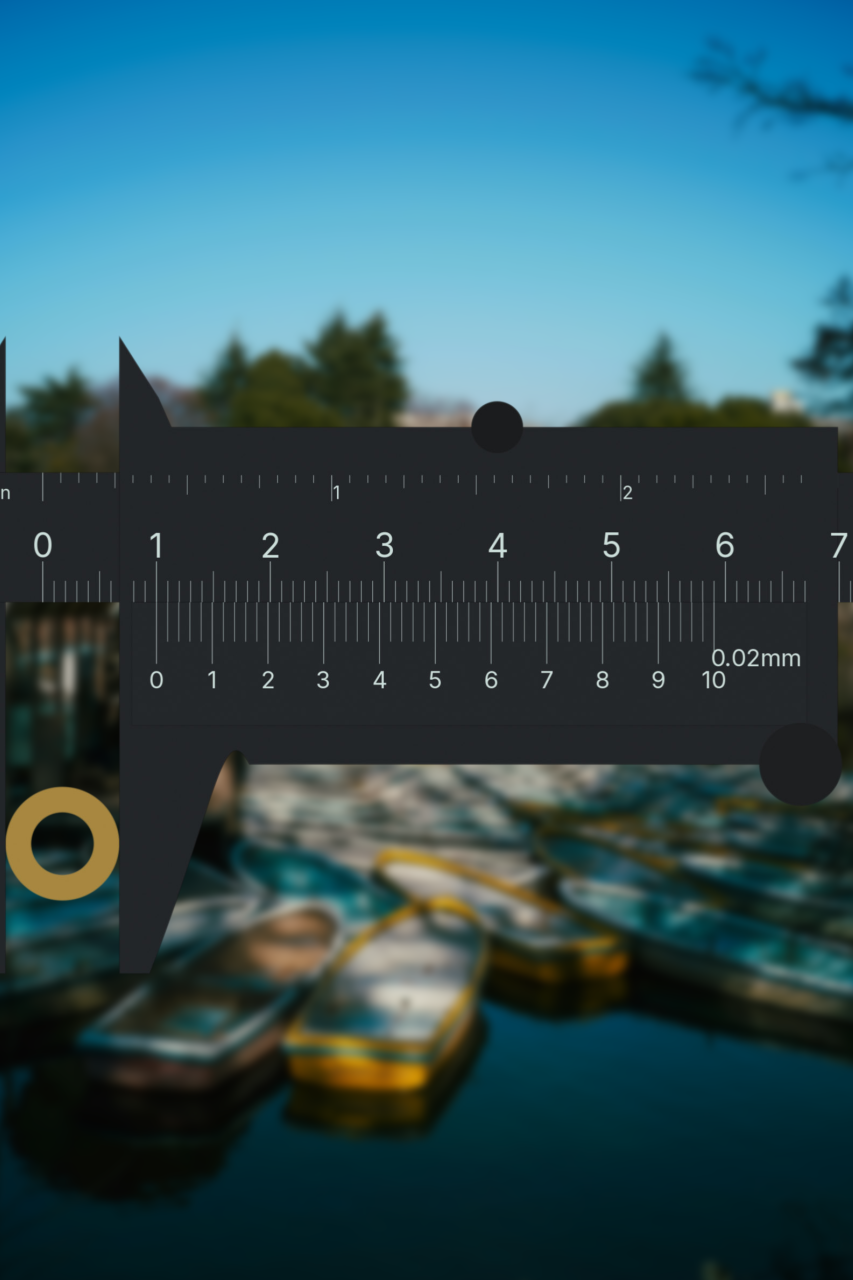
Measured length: 10.0
